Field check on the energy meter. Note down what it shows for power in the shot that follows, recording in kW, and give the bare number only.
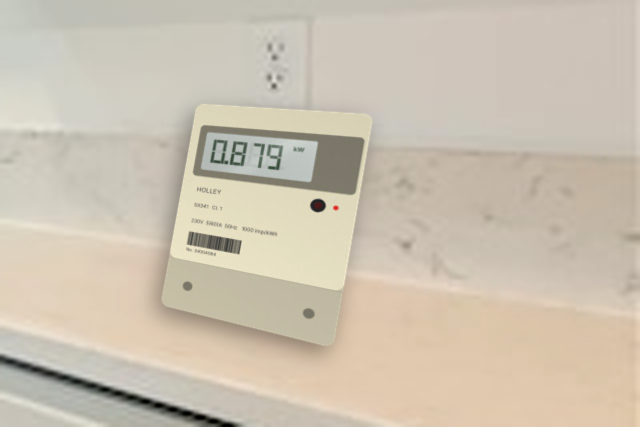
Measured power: 0.879
